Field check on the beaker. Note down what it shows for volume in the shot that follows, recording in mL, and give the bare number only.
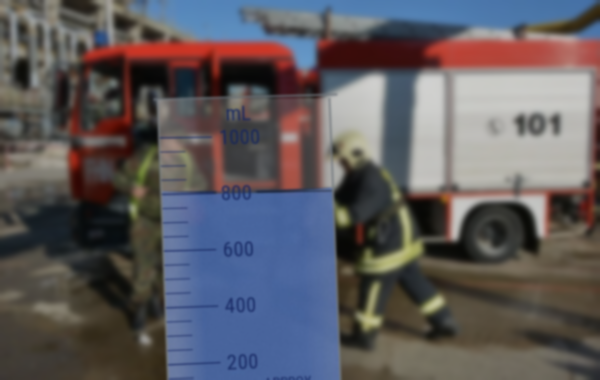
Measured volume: 800
